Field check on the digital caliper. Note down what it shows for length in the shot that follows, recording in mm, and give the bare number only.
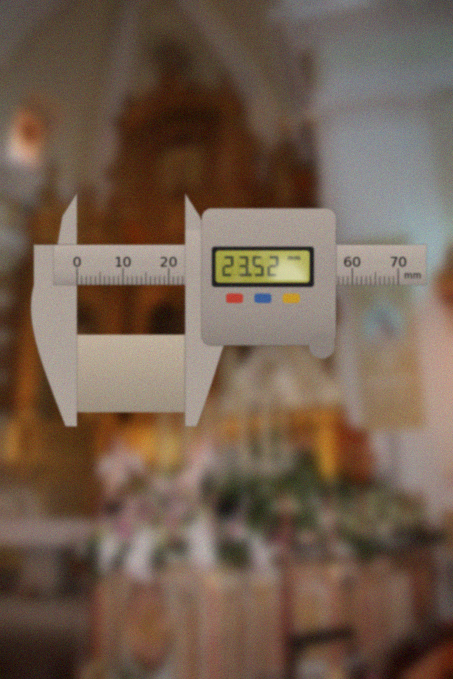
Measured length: 23.52
